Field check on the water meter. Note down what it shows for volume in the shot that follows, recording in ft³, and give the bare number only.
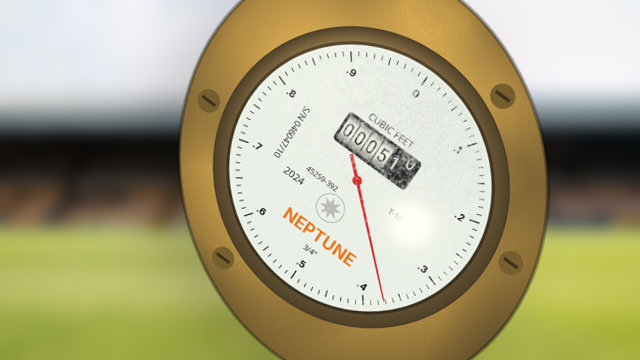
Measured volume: 510.37
